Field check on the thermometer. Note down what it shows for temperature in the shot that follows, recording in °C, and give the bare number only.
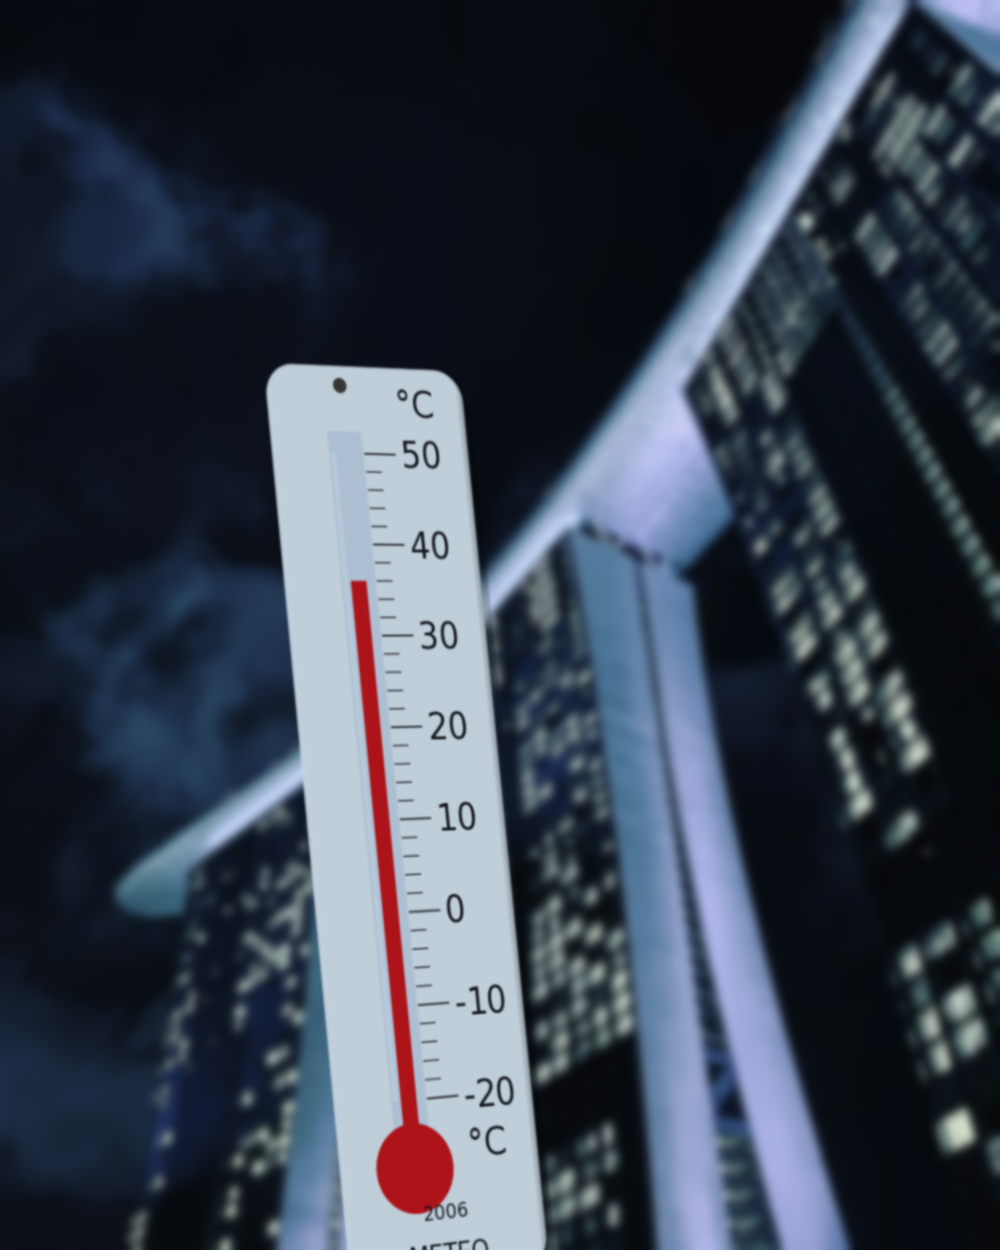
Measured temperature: 36
